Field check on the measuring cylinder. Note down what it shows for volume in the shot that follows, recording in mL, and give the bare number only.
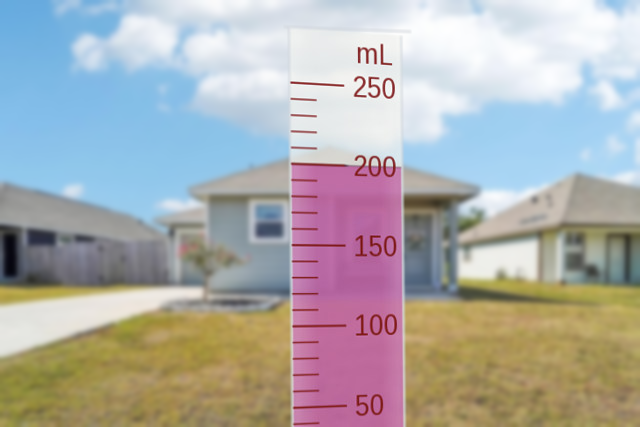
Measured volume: 200
